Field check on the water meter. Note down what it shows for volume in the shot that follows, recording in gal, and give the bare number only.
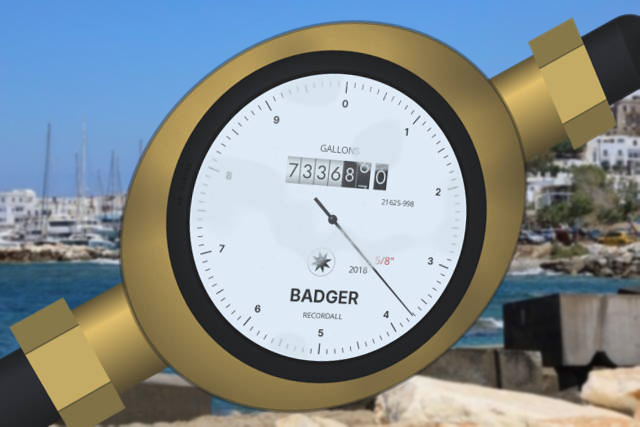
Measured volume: 7336863.7
